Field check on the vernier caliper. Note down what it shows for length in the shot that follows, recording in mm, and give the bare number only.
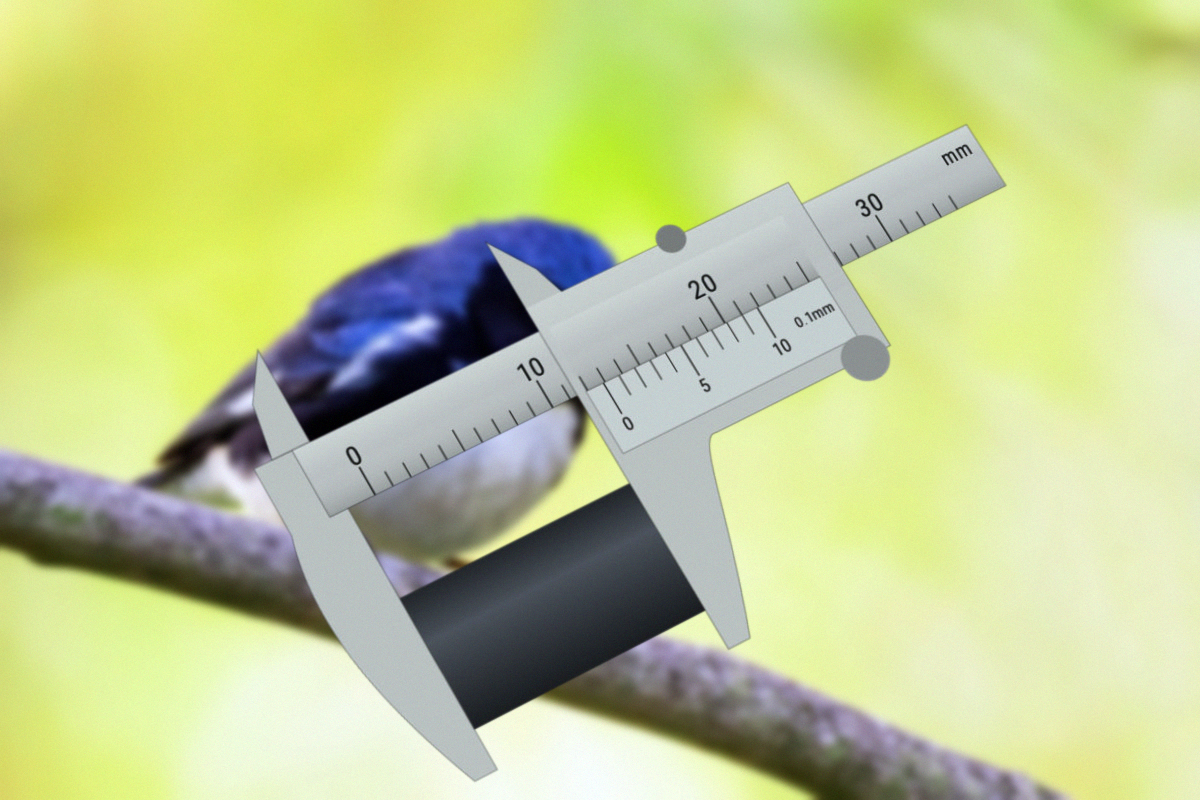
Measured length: 12.9
